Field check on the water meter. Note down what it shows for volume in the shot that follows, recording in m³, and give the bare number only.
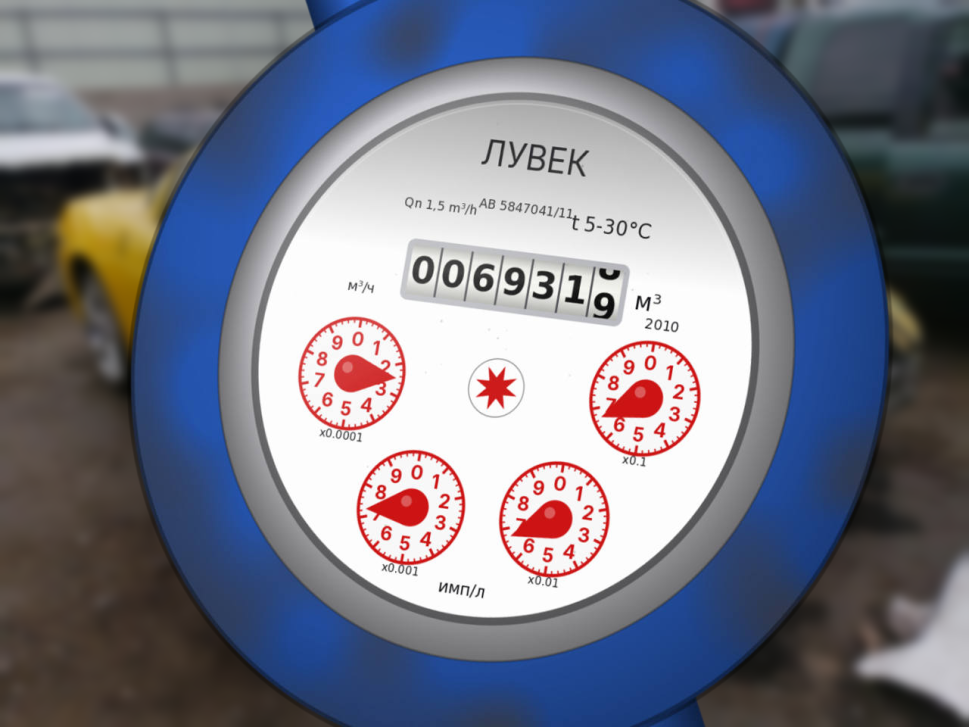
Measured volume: 69318.6672
